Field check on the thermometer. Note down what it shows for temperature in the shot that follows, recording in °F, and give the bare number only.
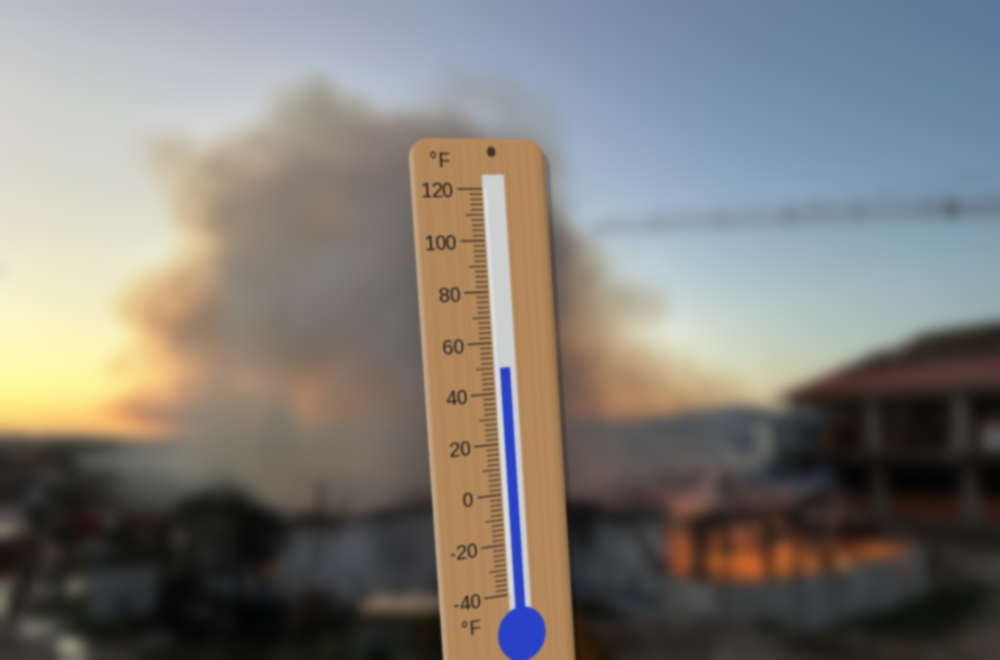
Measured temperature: 50
